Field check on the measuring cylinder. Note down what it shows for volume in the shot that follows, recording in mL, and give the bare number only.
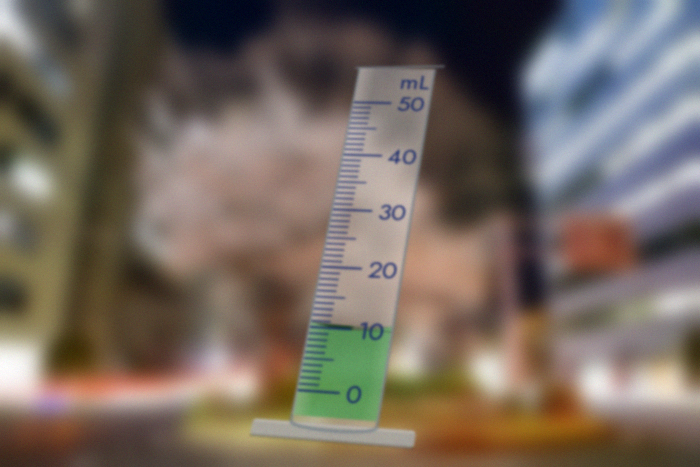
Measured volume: 10
